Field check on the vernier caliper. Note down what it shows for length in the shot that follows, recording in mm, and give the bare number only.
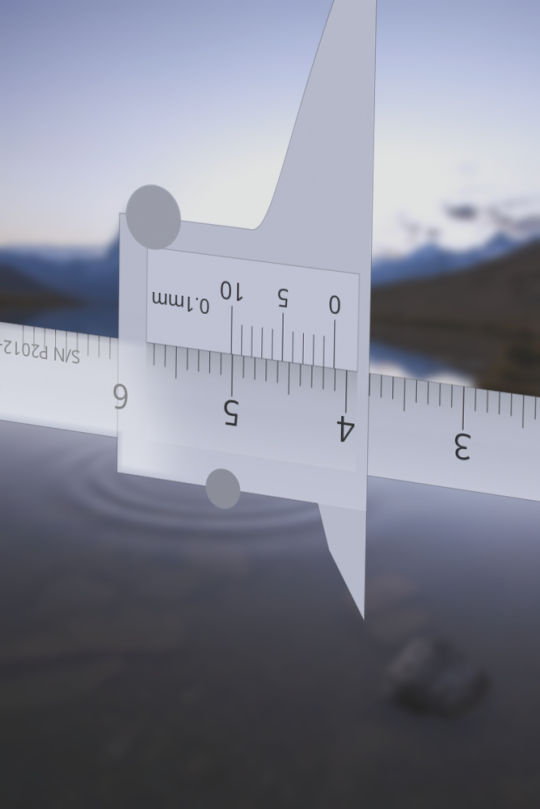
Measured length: 41.1
